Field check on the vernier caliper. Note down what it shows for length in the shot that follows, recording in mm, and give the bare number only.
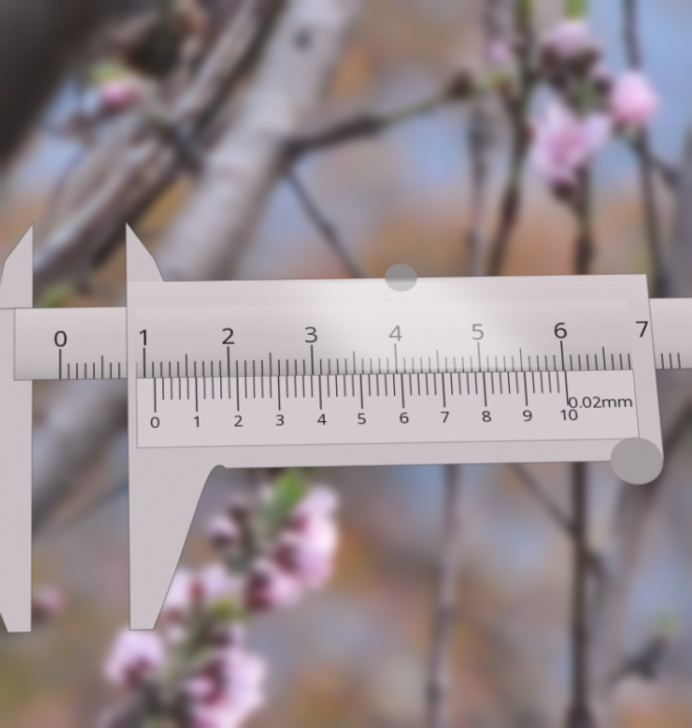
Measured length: 11.2
